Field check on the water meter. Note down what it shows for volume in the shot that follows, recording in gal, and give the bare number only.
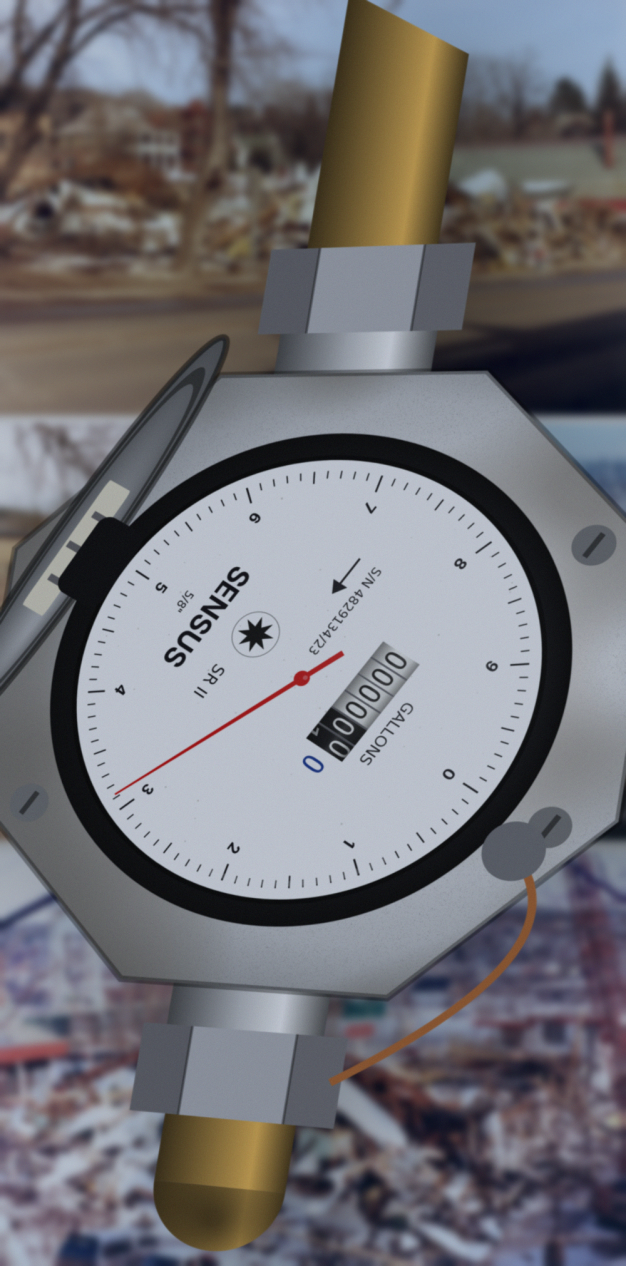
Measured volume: 3.1
